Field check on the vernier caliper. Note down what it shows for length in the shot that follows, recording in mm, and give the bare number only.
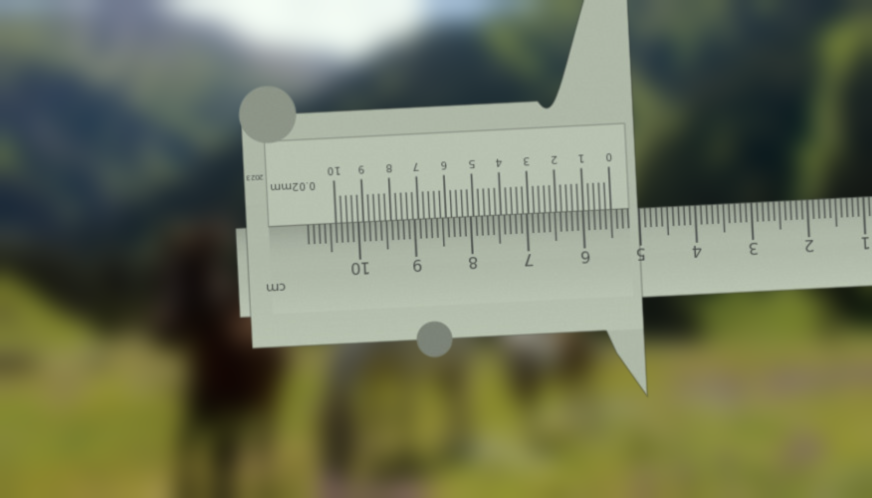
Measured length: 55.0
